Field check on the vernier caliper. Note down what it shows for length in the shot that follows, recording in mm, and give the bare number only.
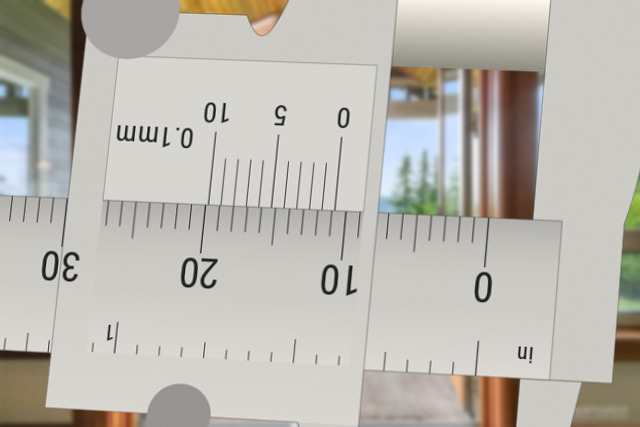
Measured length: 10.8
